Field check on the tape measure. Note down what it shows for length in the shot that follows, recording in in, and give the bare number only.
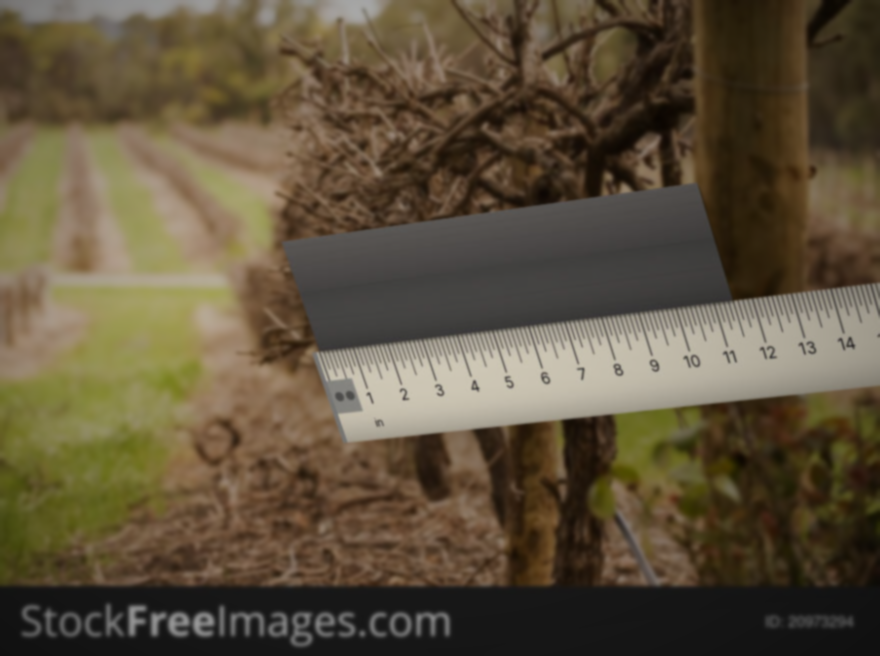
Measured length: 11.5
